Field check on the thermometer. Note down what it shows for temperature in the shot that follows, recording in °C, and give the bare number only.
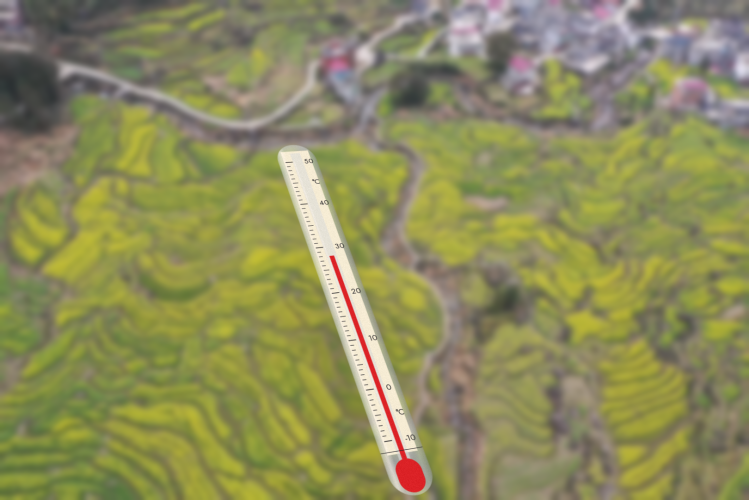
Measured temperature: 28
